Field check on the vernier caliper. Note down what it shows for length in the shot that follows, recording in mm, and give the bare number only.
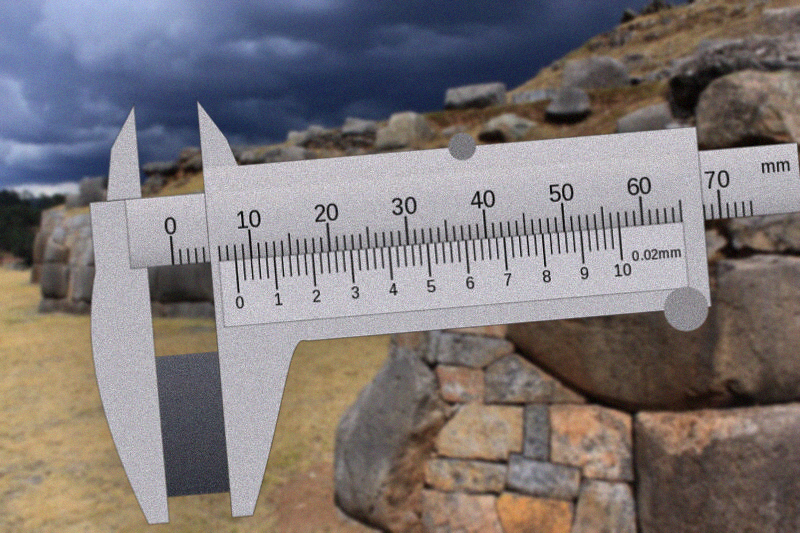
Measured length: 8.0
